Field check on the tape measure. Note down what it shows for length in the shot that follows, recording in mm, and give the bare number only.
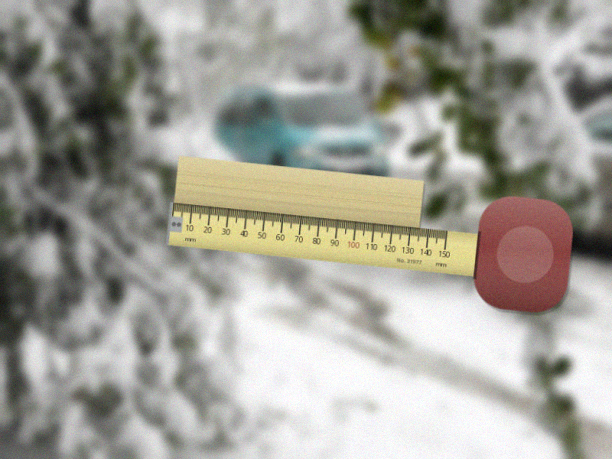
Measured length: 135
